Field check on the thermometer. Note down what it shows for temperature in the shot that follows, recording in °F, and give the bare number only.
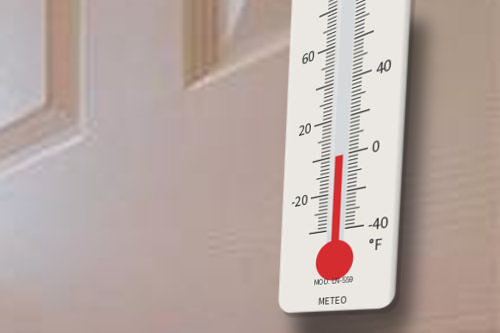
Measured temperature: 0
